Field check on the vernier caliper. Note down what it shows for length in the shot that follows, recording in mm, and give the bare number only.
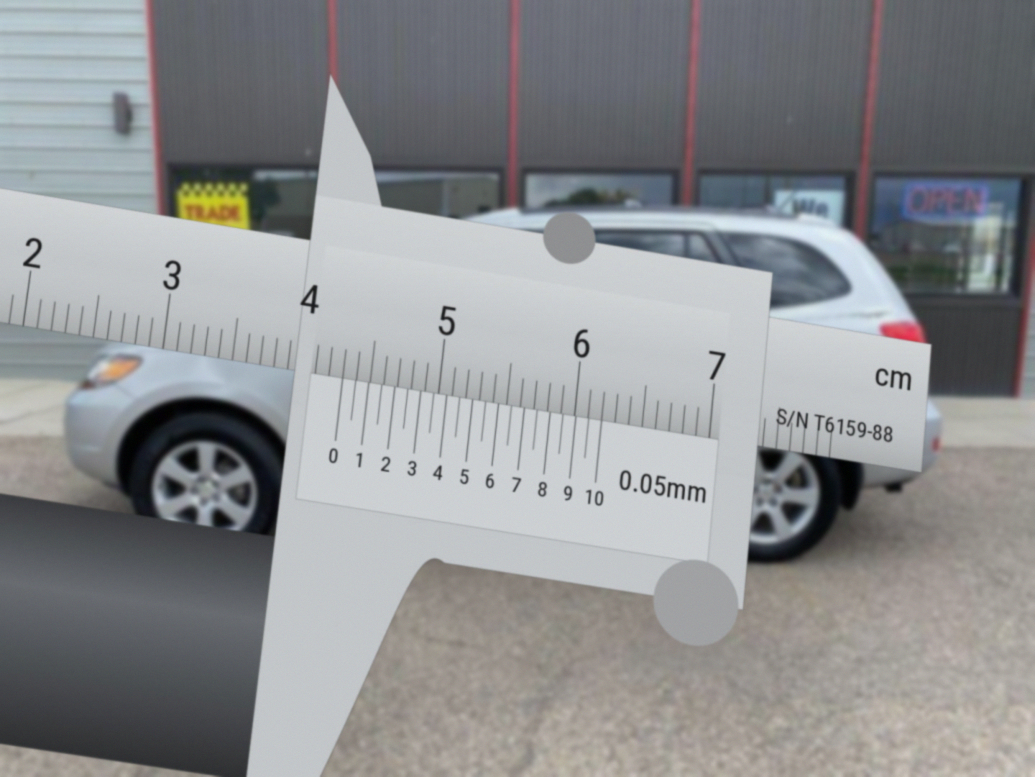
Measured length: 43.0
